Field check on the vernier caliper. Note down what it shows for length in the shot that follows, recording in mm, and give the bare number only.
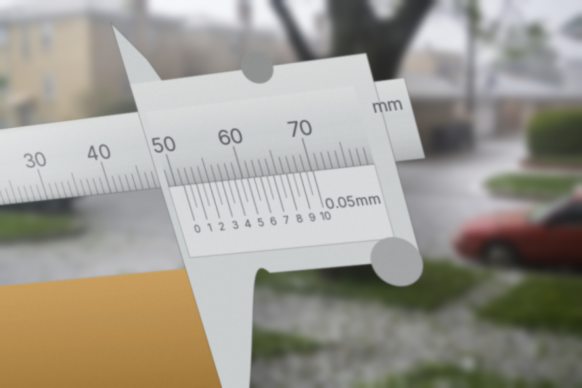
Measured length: 51.2
